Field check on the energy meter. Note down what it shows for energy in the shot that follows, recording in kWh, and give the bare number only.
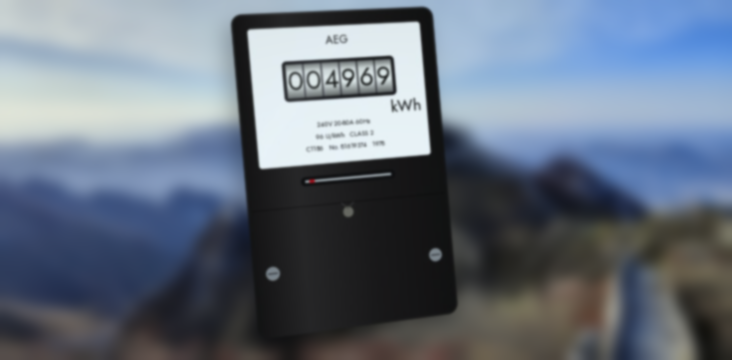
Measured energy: 4969
